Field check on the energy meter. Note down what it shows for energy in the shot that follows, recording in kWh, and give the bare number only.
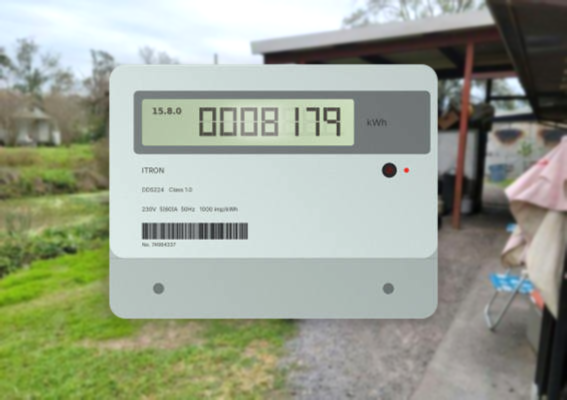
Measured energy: 8179
